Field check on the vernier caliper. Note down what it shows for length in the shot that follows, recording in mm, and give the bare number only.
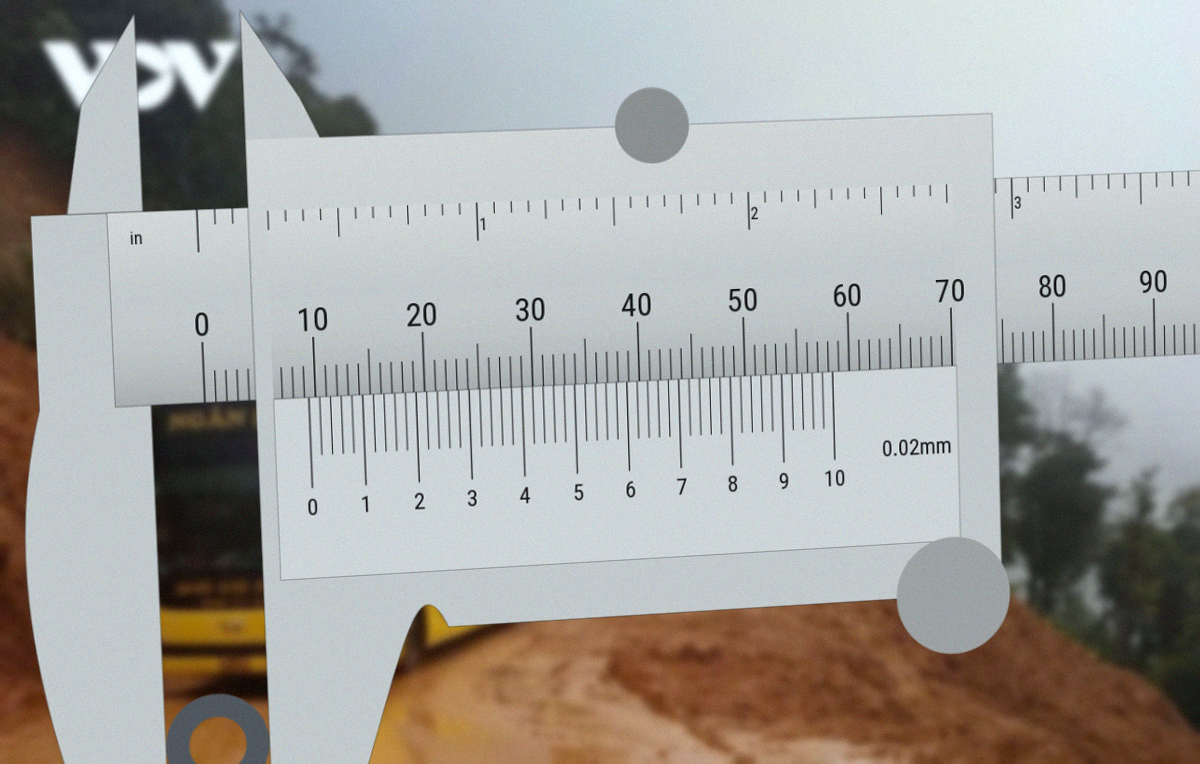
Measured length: 9.4
